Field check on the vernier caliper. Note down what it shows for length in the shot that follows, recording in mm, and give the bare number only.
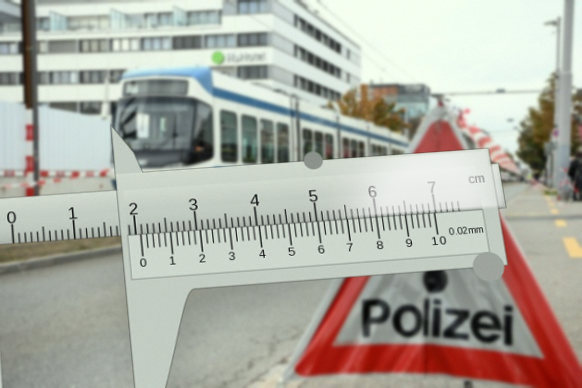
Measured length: 20.8
